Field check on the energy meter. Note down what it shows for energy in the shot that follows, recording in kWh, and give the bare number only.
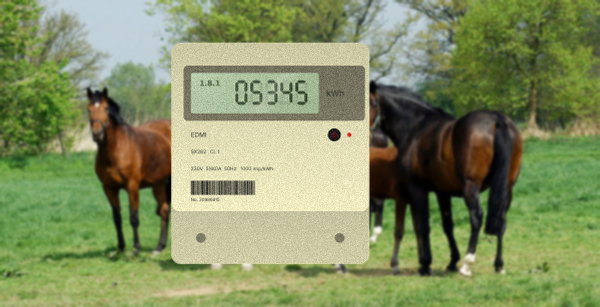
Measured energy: 5345
